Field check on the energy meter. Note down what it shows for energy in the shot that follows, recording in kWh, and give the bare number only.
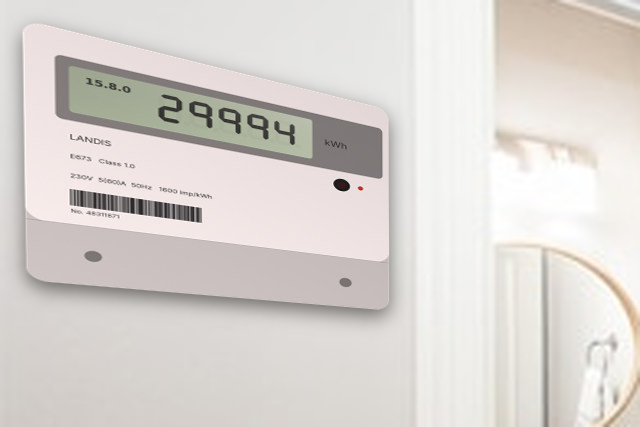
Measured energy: 29994
